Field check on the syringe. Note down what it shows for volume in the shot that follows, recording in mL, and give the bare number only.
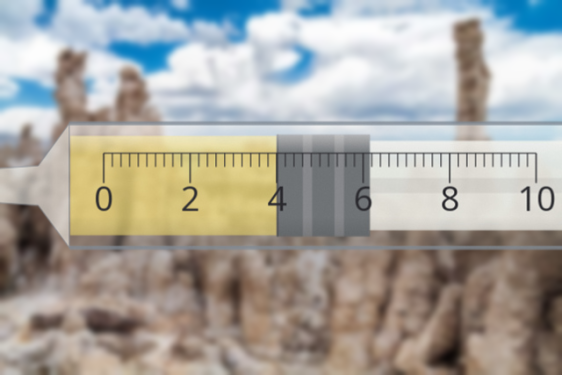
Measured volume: 4
